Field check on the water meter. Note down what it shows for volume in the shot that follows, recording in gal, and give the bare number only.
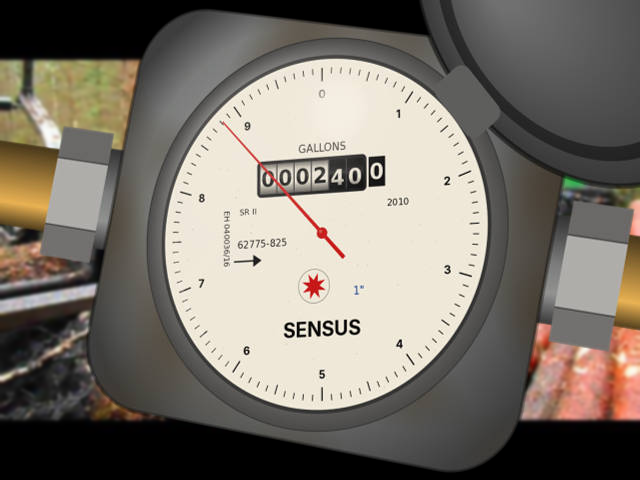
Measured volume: 2398.8
